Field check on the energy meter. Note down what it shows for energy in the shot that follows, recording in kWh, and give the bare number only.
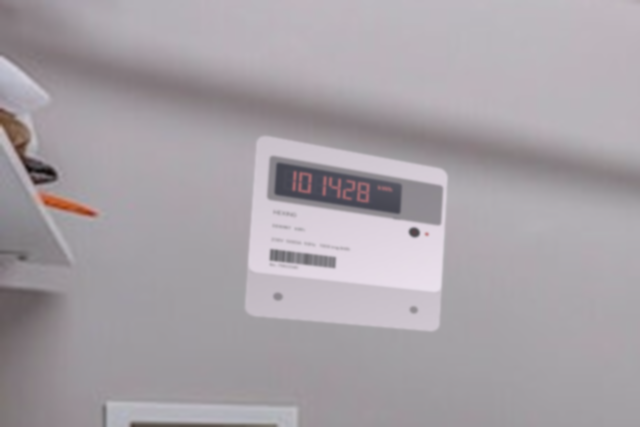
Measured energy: 101428
